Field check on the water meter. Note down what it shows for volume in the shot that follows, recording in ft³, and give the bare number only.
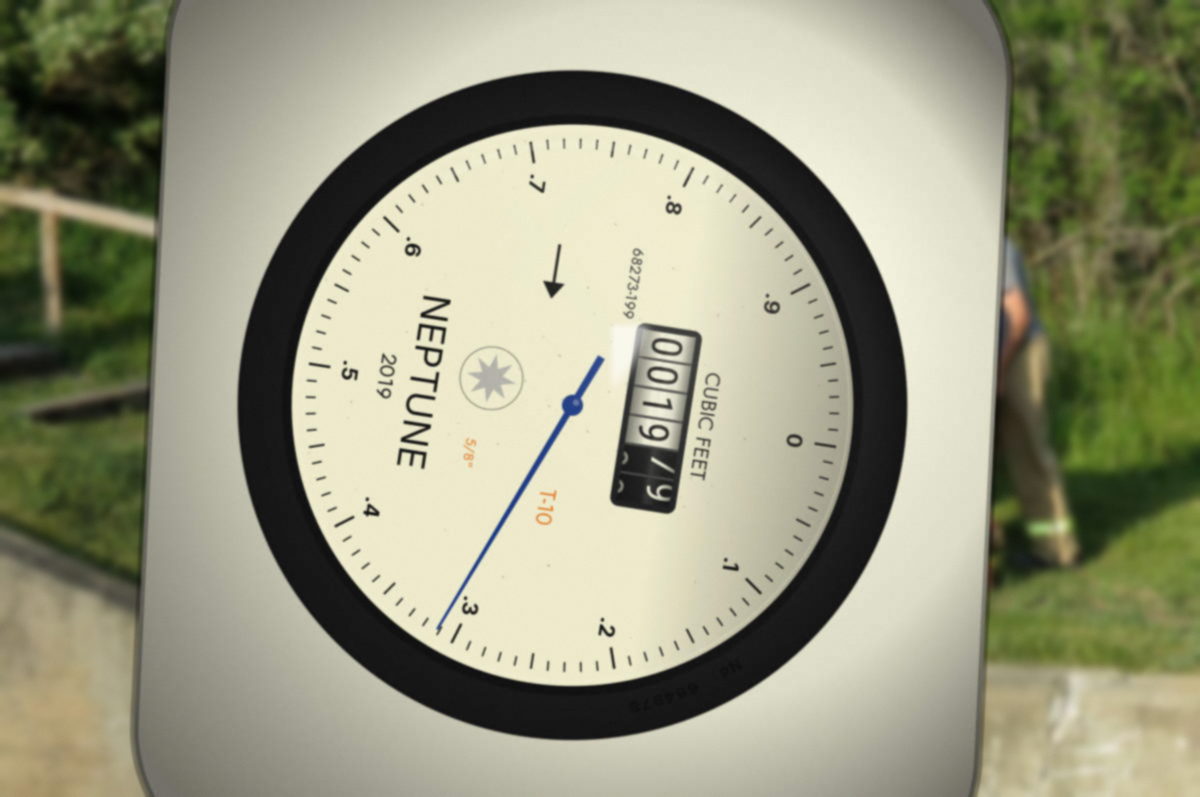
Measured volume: 1979.31
